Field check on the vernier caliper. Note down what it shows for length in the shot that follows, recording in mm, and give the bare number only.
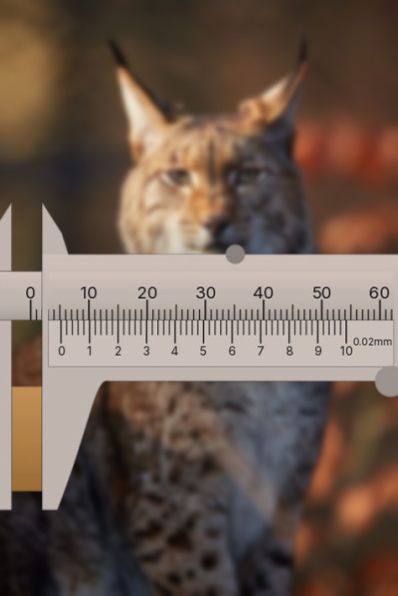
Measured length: 5.2
